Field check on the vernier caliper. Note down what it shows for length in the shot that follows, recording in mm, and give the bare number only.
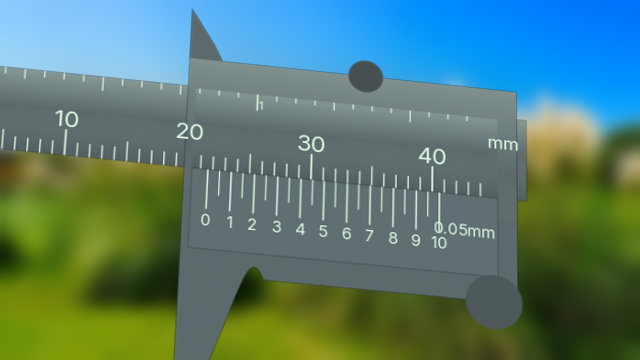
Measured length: 21.6
